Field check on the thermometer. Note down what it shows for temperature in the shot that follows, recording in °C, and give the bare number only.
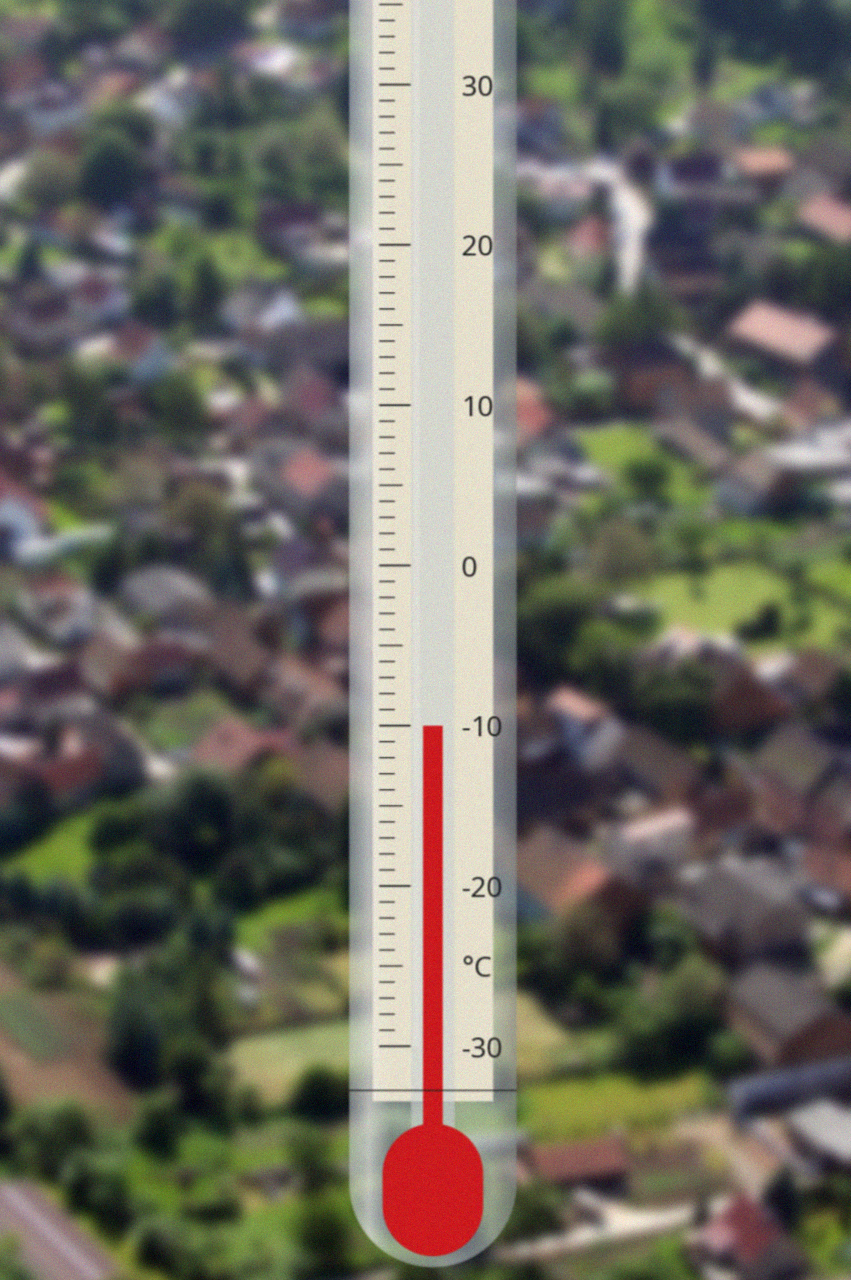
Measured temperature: -10
